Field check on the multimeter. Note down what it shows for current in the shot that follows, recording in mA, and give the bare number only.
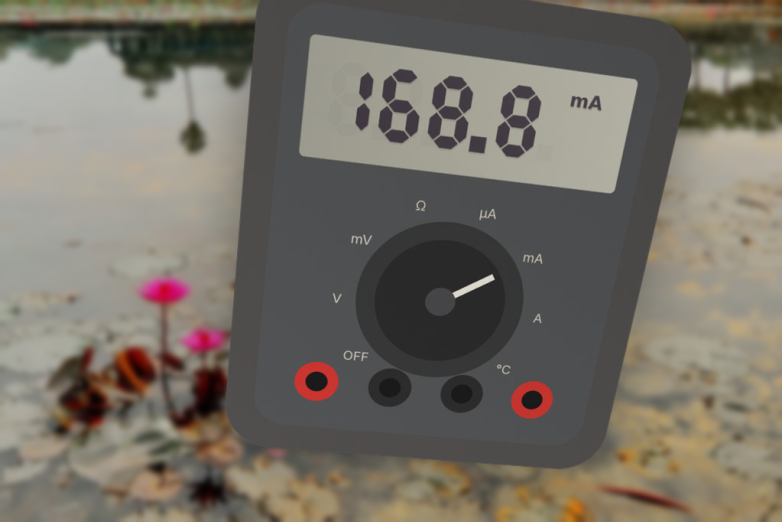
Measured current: 168.8
